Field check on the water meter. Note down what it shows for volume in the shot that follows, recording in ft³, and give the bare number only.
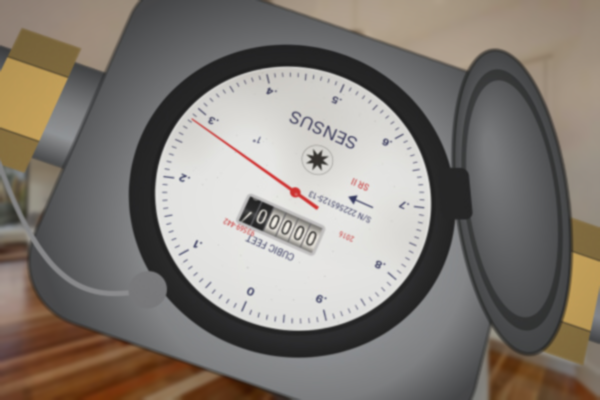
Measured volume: 7.28
